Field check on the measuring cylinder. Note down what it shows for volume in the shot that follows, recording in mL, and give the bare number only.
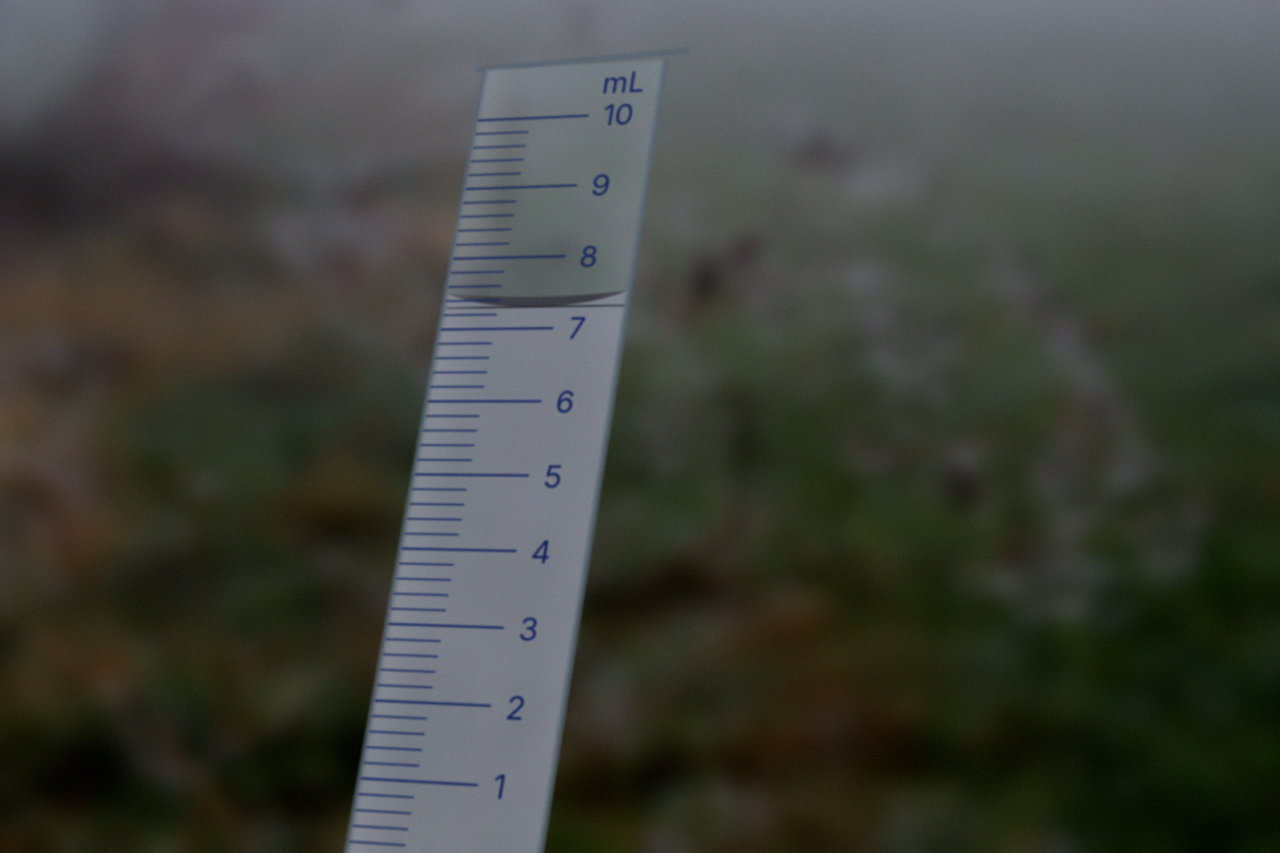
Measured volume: 7.3
